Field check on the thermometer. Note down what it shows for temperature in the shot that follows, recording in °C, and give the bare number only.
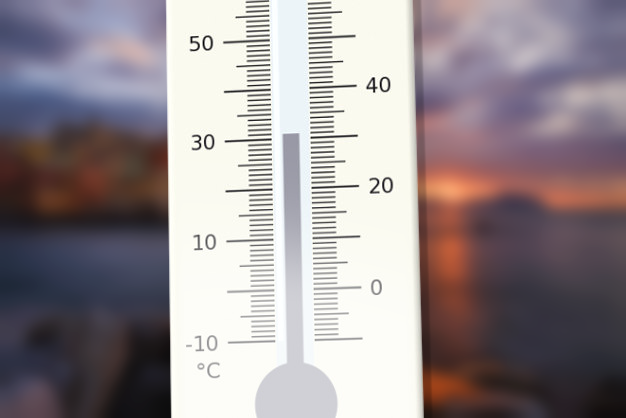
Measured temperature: 31
